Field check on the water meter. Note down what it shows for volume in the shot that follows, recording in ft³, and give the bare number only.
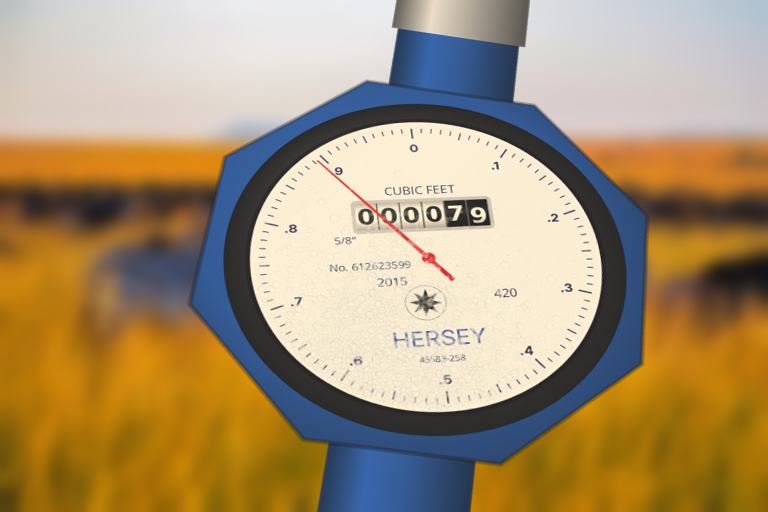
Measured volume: 78.89
